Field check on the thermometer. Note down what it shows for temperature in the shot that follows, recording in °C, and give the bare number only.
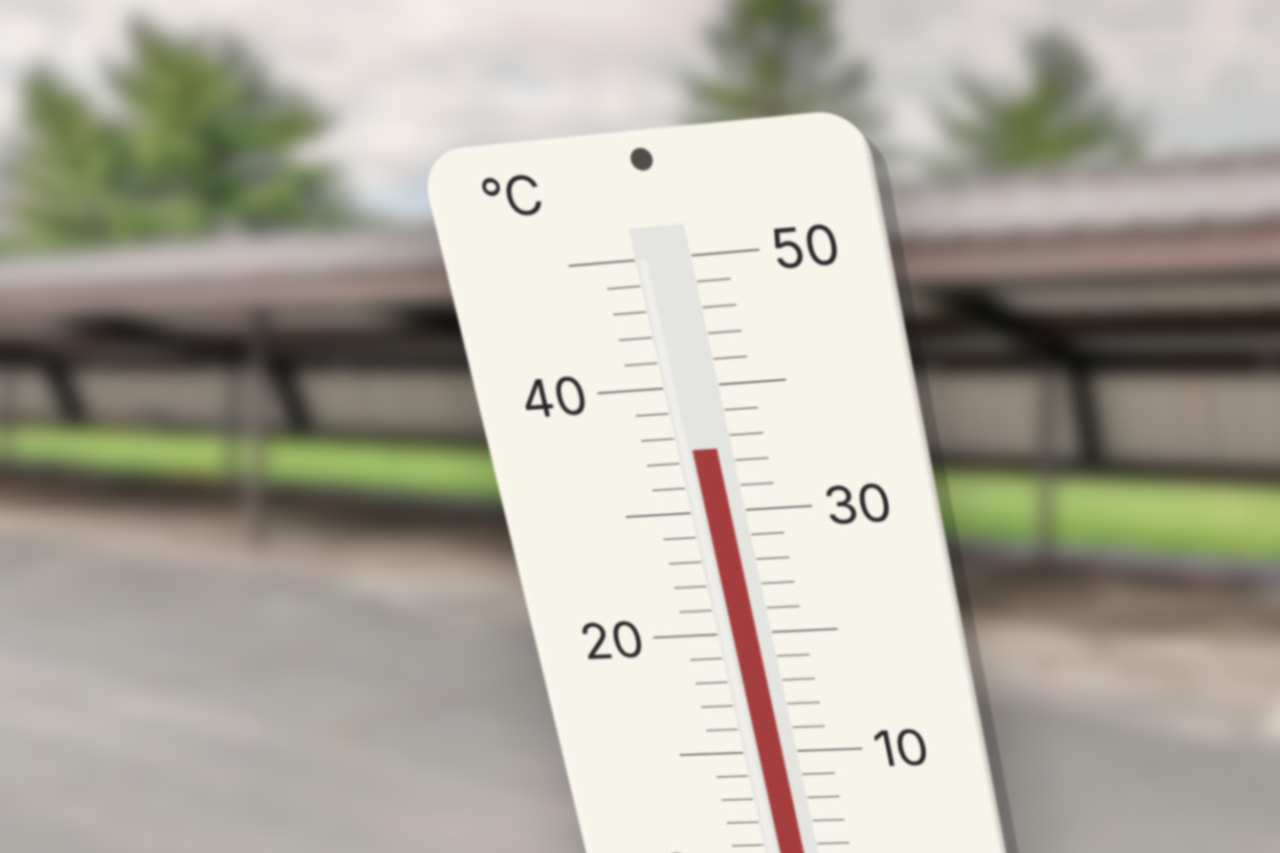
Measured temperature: 35
